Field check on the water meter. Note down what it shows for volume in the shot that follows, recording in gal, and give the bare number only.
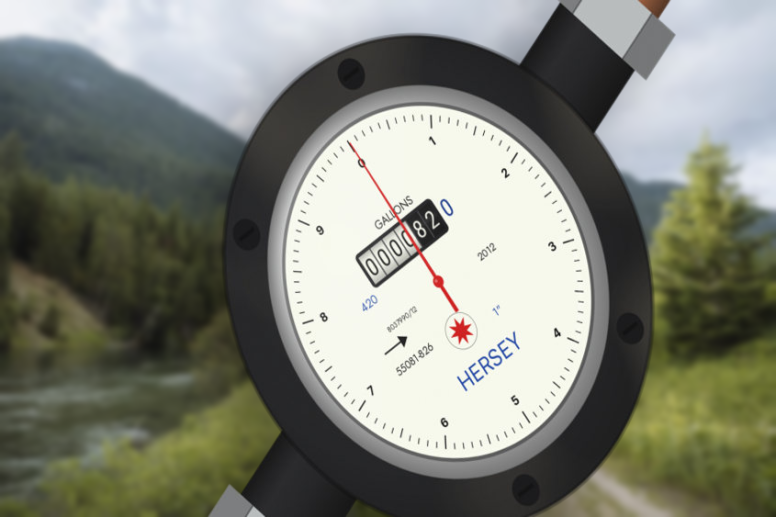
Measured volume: 820.0
